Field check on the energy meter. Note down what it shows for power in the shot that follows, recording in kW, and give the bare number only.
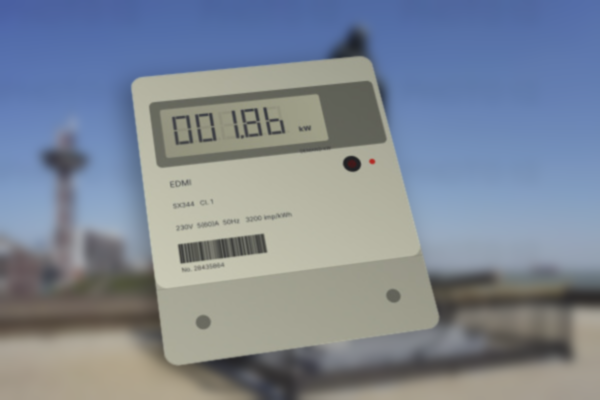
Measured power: 1.86
